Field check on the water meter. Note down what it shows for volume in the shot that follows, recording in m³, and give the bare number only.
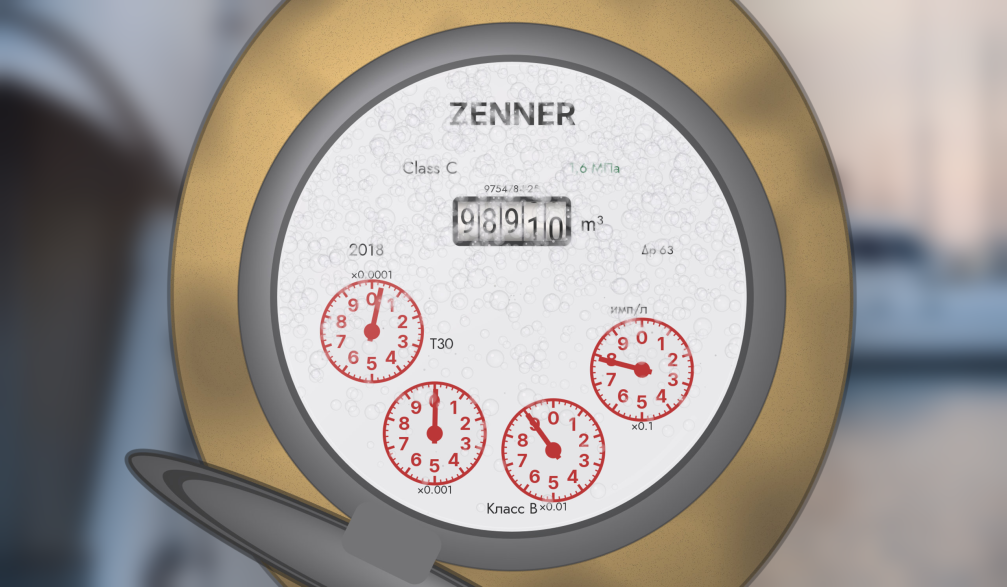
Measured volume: 98909.7900
